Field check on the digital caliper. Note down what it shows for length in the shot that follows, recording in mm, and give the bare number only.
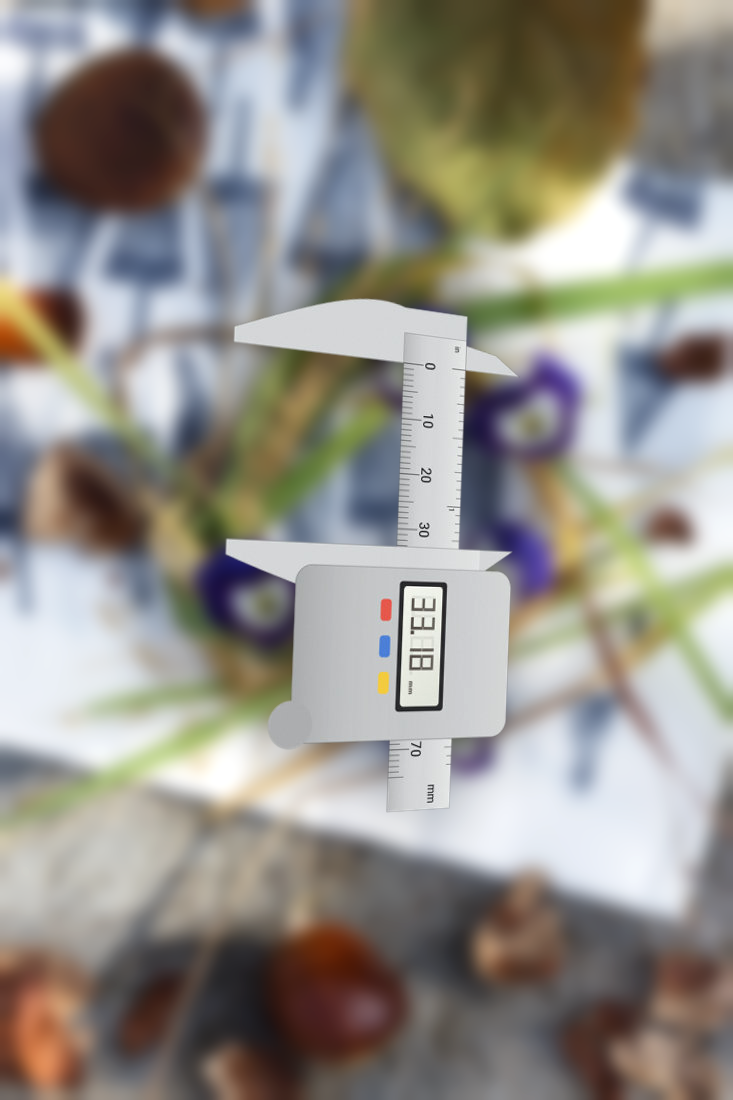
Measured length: 33.18
